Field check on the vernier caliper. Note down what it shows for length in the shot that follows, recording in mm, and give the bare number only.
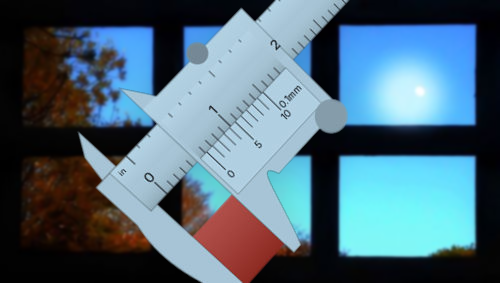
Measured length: 6.2
